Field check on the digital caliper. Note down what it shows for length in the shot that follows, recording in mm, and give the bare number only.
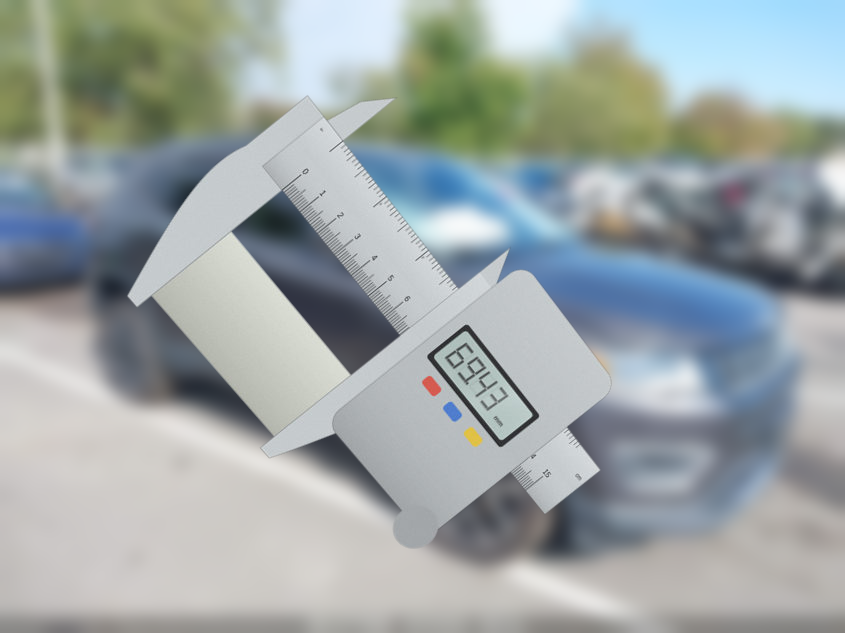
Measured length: 69.43
